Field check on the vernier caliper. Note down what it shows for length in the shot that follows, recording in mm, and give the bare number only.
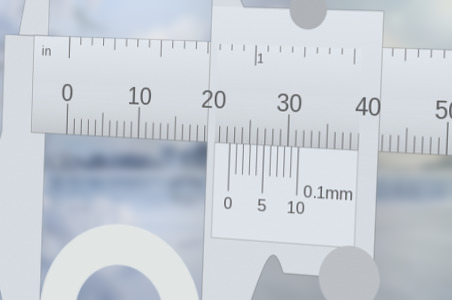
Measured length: 22.4
